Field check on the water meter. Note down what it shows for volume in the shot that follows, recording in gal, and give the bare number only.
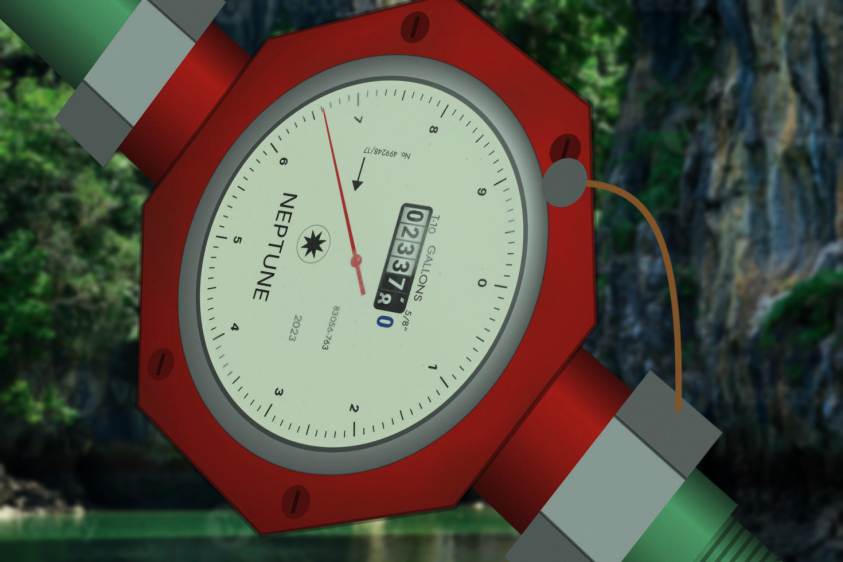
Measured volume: 233776.6
